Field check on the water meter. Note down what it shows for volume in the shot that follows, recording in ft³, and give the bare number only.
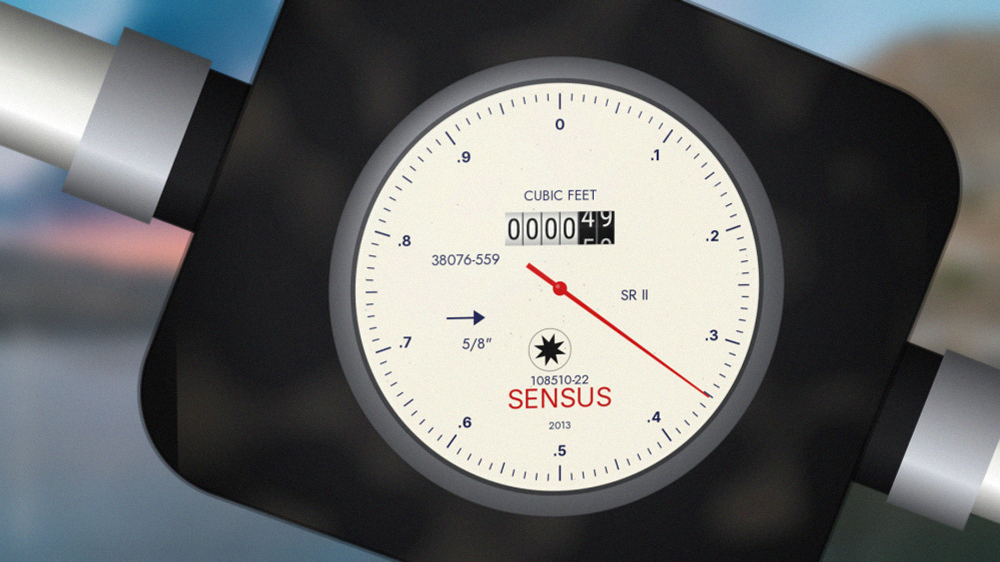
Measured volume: 49.35
